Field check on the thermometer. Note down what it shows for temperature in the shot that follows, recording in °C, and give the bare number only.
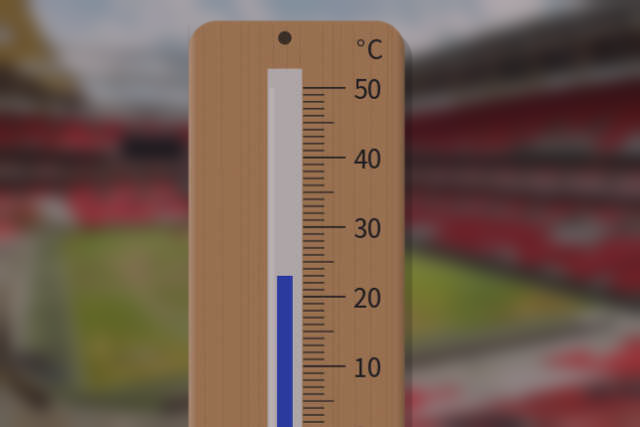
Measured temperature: 23
